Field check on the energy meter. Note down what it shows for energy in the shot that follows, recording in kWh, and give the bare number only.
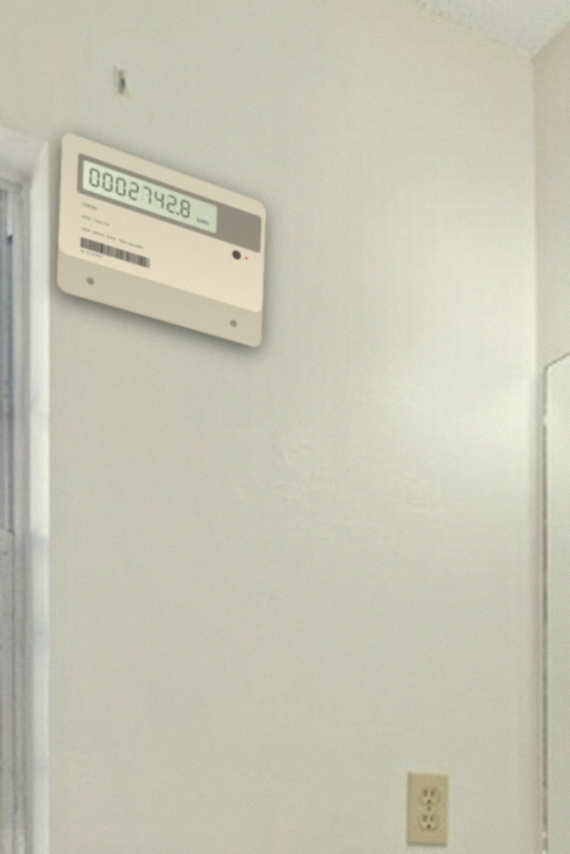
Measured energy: 2742.8
